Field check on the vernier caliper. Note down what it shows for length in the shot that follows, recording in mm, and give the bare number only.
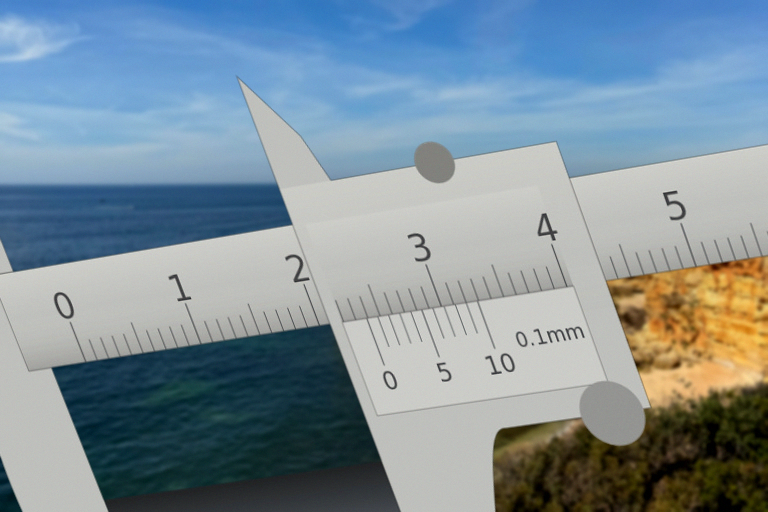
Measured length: 23.9
